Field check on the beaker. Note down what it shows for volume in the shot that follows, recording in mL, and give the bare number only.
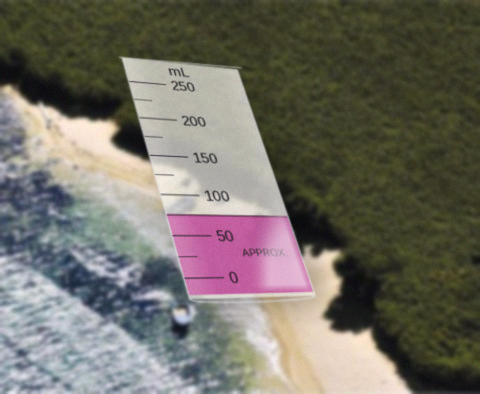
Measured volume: 75
